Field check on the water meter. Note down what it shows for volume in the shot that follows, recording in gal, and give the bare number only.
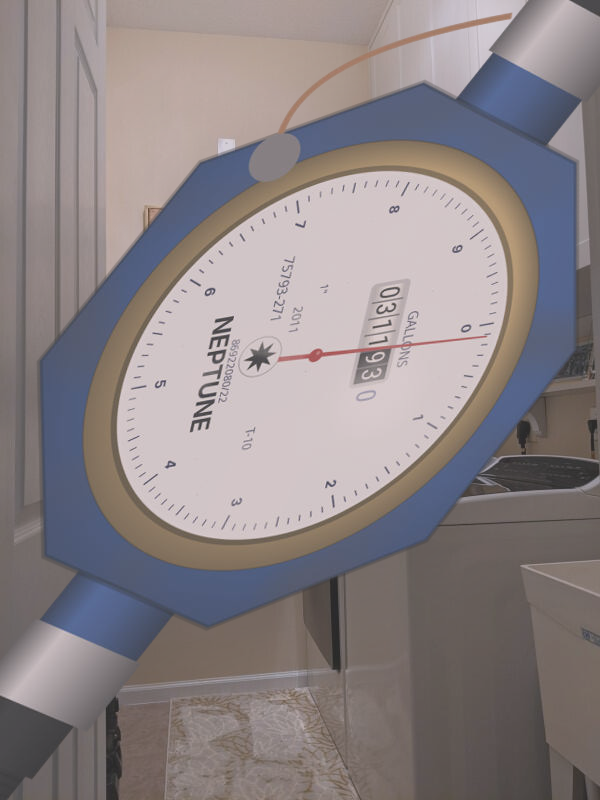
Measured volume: 311930.1
